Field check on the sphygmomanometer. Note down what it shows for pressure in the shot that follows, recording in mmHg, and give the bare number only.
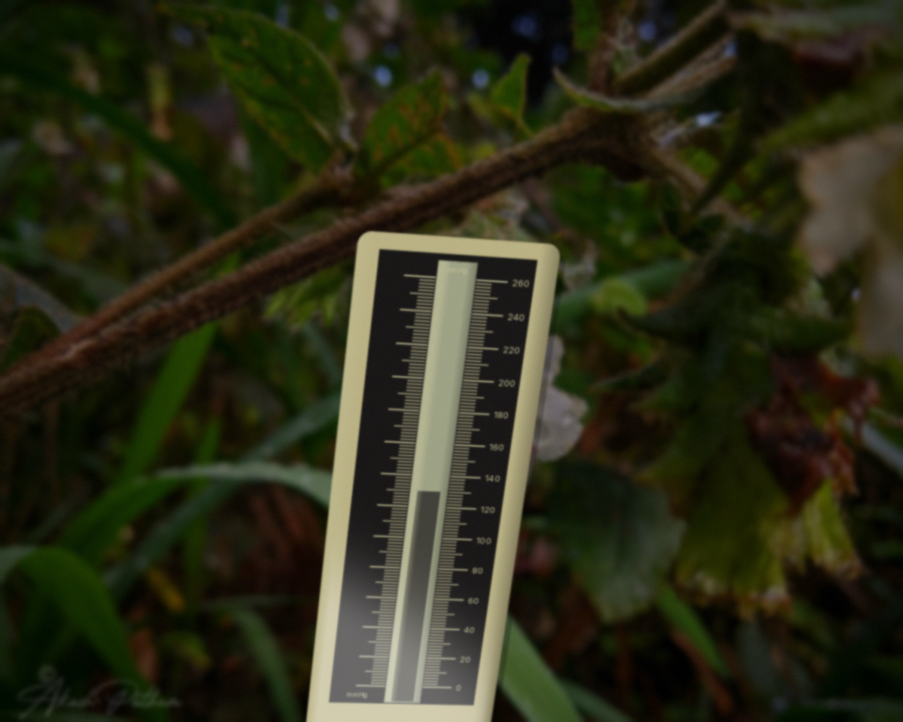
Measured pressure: 130
